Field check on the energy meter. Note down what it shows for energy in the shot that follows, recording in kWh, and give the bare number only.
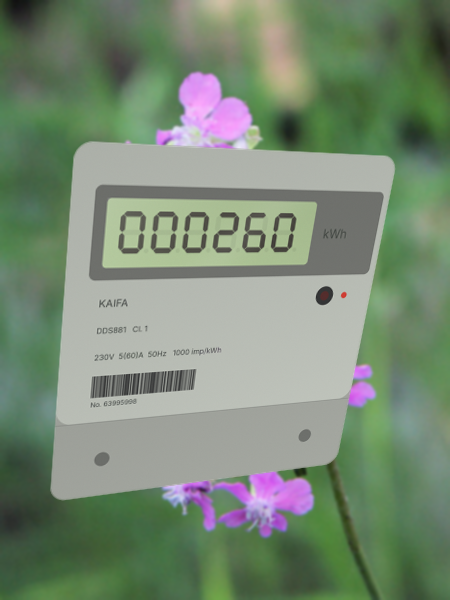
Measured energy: 260
